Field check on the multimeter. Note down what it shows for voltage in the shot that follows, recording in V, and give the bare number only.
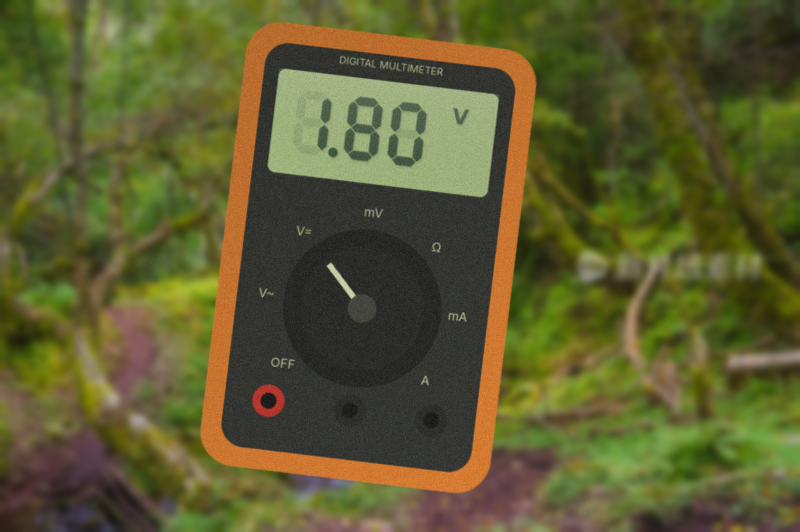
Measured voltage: 1.80
